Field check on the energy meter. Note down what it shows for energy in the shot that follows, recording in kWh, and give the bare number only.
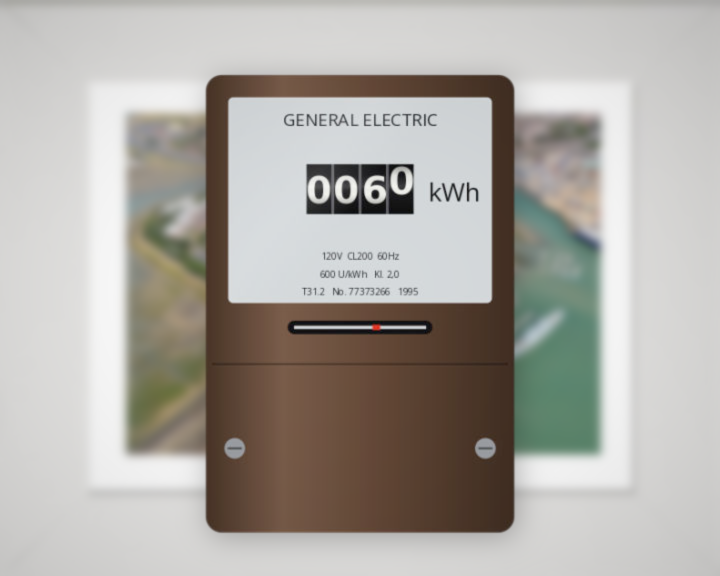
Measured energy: 60
